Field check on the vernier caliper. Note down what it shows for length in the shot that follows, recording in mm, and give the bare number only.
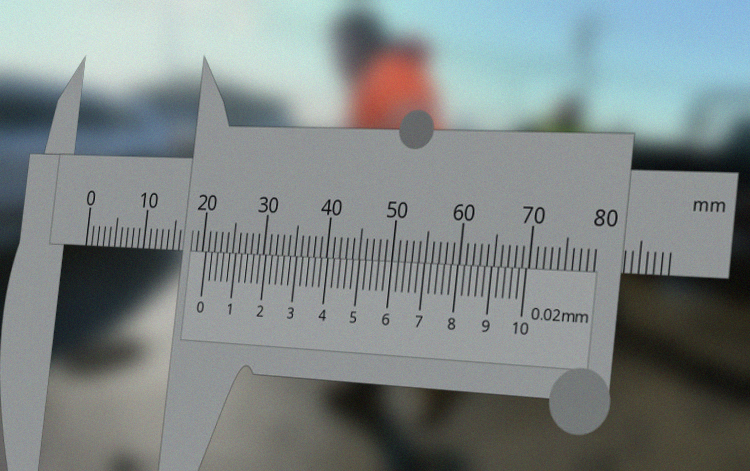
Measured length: 20.6
